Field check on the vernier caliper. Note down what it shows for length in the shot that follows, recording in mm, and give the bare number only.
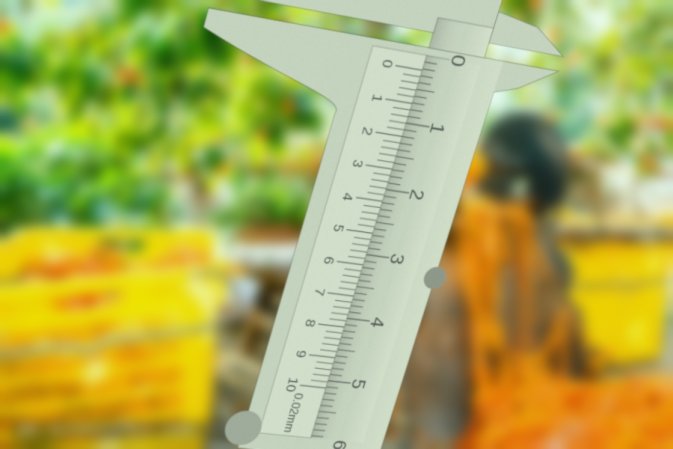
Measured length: 2.2
